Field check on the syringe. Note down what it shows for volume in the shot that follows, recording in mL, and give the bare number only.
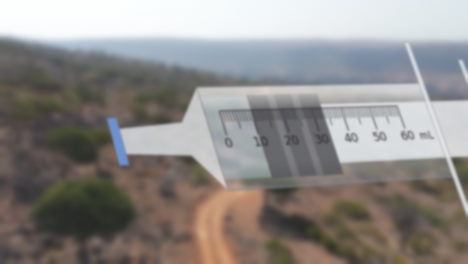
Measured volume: 10
